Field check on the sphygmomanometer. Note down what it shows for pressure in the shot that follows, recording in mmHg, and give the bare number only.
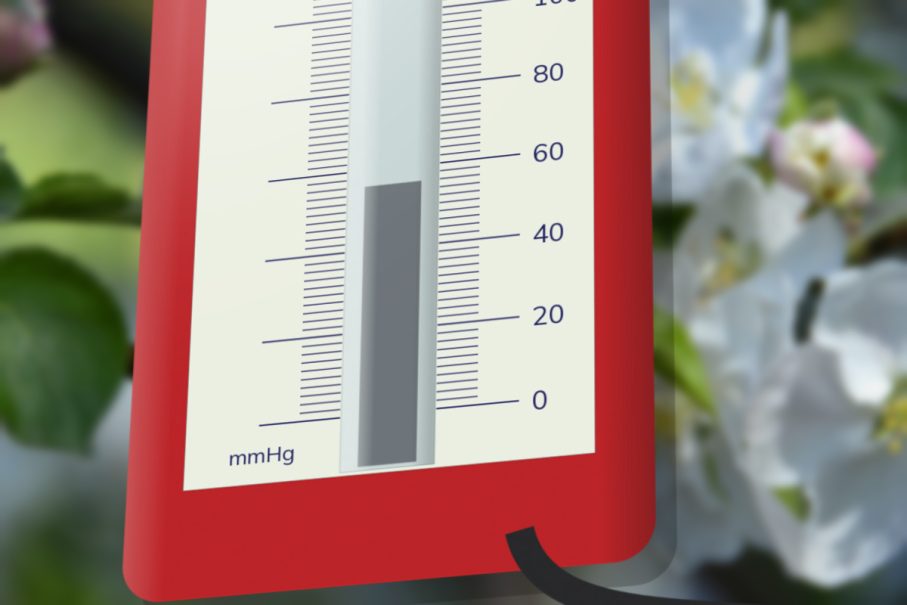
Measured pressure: 56
